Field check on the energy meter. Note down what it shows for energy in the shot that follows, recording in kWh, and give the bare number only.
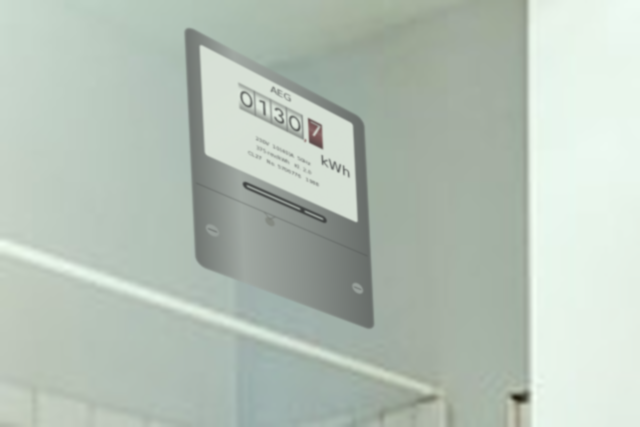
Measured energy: 130.7
